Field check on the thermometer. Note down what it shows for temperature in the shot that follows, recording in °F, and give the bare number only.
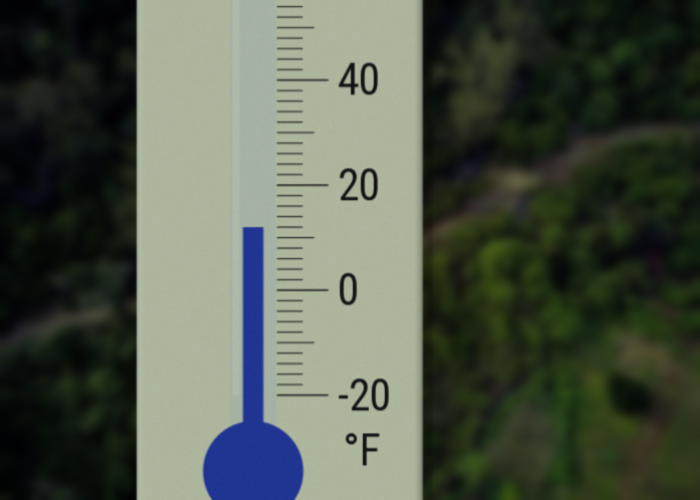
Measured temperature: 12
